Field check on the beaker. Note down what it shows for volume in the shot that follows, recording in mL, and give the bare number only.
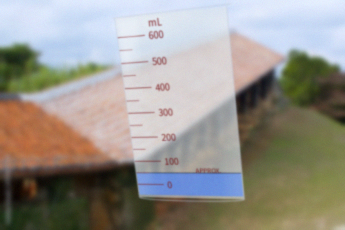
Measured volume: 50
